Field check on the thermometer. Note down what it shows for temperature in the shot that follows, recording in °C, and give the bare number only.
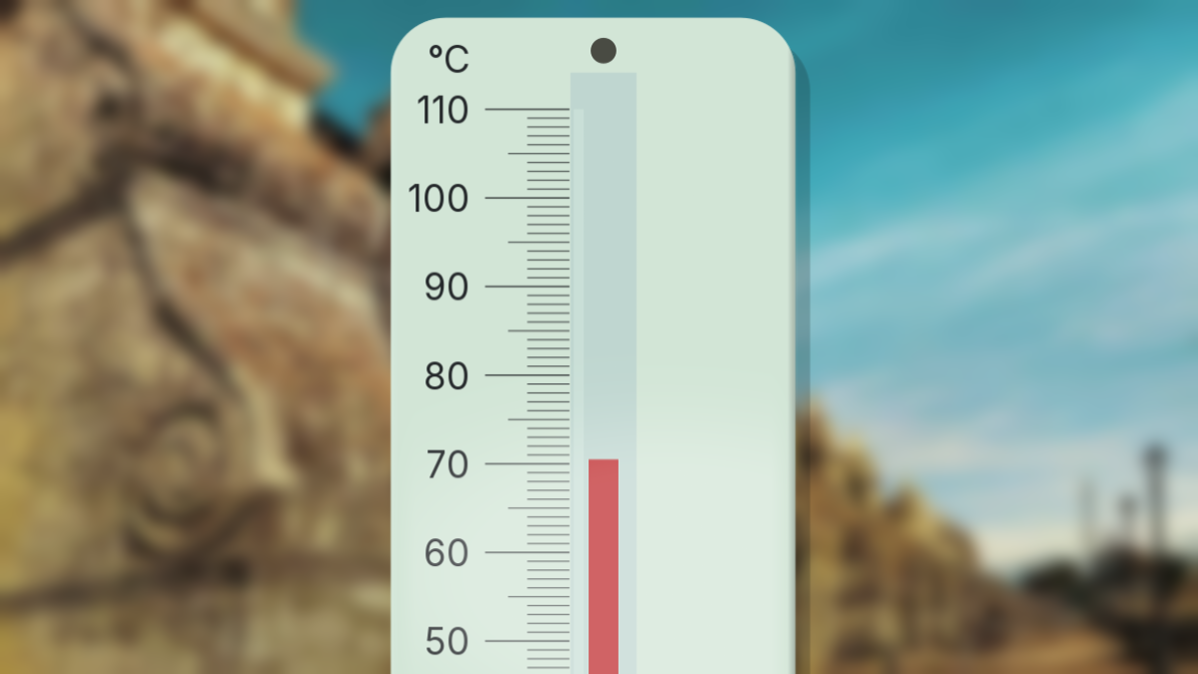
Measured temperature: 70.5
